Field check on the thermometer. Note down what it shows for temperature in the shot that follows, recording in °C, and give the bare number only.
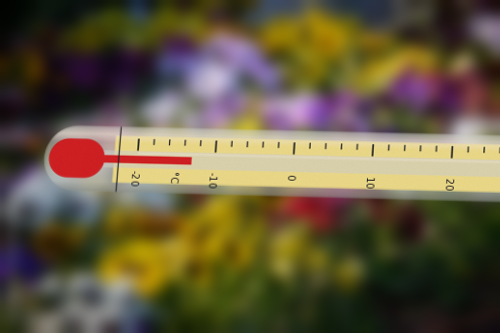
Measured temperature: -13
